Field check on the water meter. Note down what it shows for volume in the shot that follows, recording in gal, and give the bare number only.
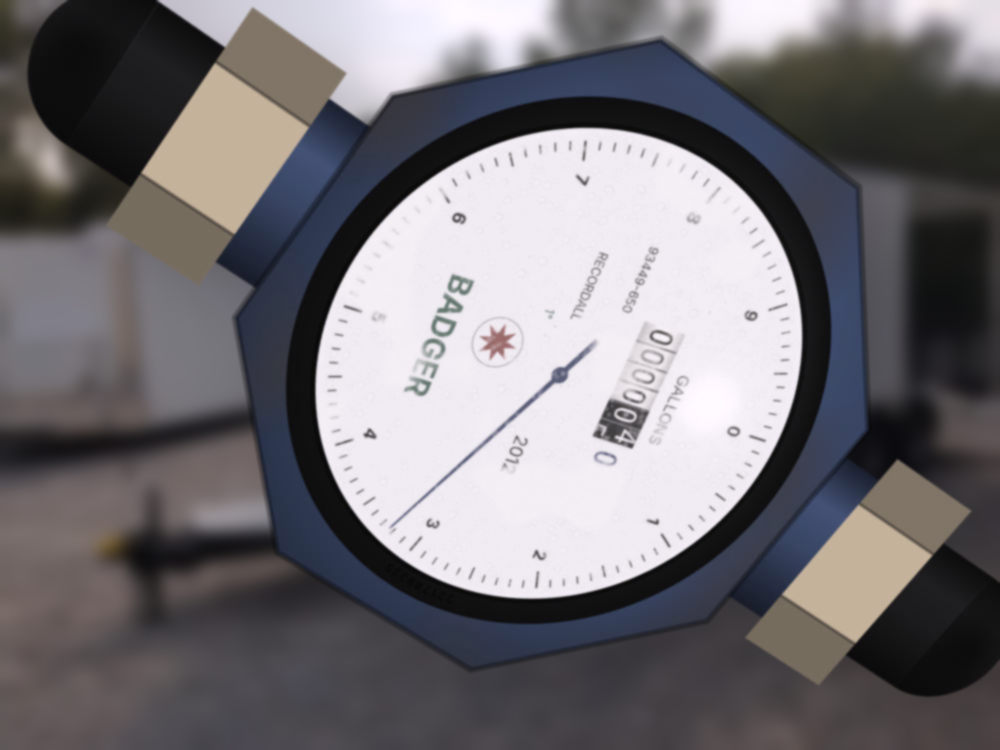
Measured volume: 43.2
